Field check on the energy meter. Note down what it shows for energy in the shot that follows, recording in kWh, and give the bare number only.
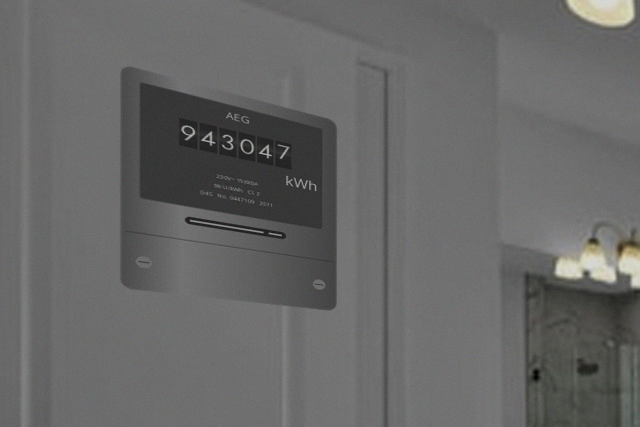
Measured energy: 943047
